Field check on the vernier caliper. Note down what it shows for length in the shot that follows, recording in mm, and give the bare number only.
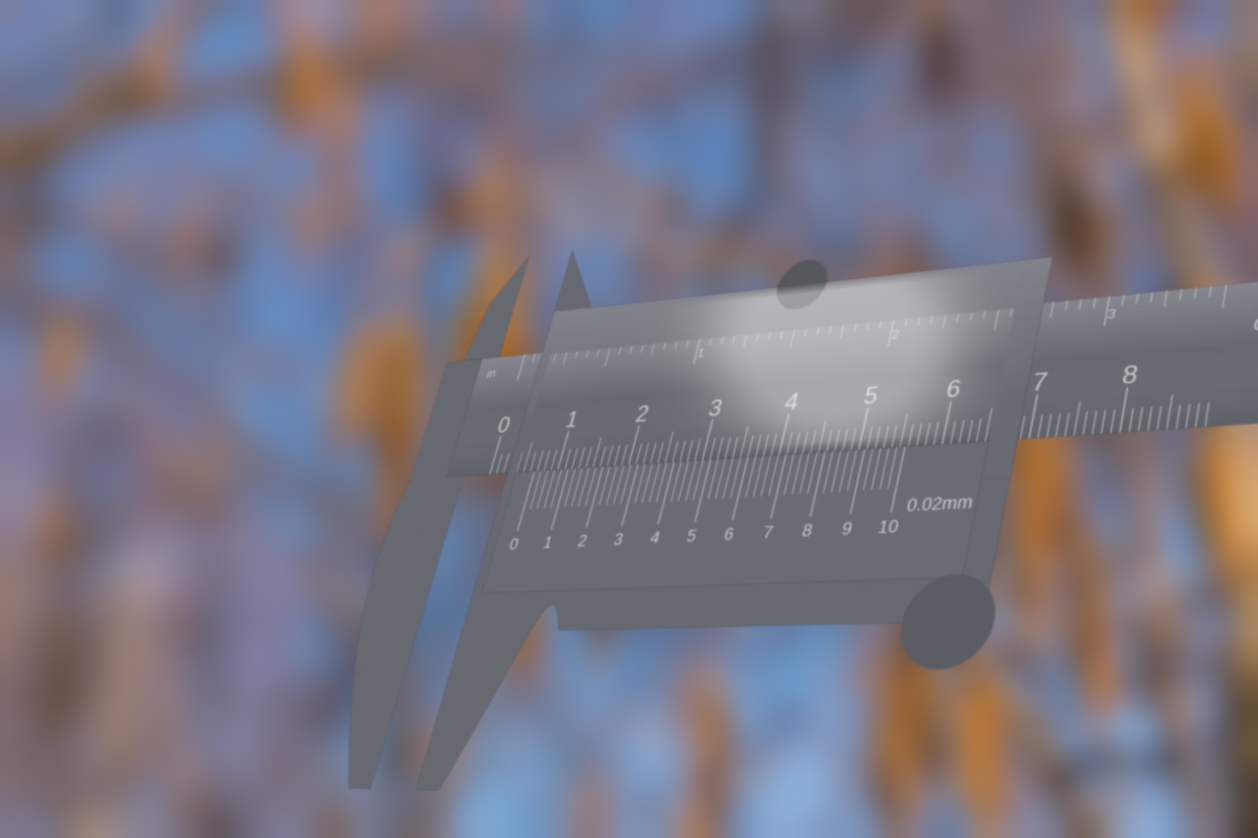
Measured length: 6.6
